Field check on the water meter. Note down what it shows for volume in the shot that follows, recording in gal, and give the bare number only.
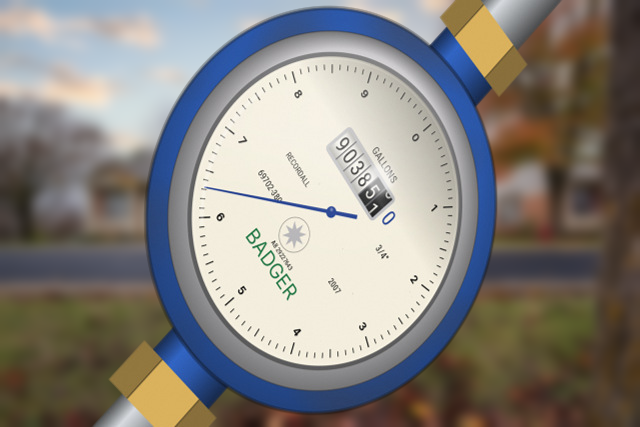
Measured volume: 9038506.3
